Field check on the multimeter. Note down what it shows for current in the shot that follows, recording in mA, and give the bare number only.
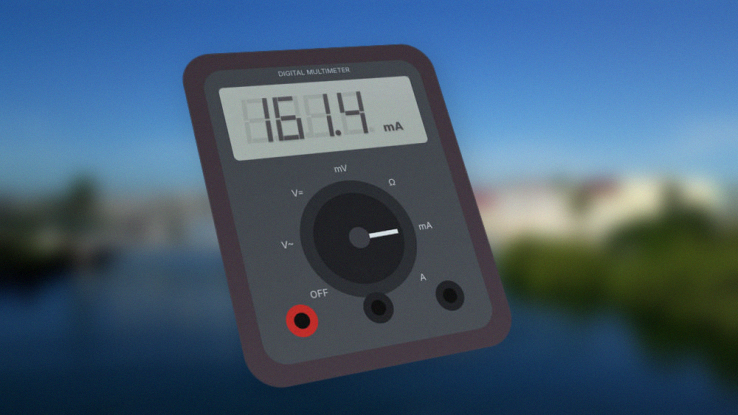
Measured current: 161.4
